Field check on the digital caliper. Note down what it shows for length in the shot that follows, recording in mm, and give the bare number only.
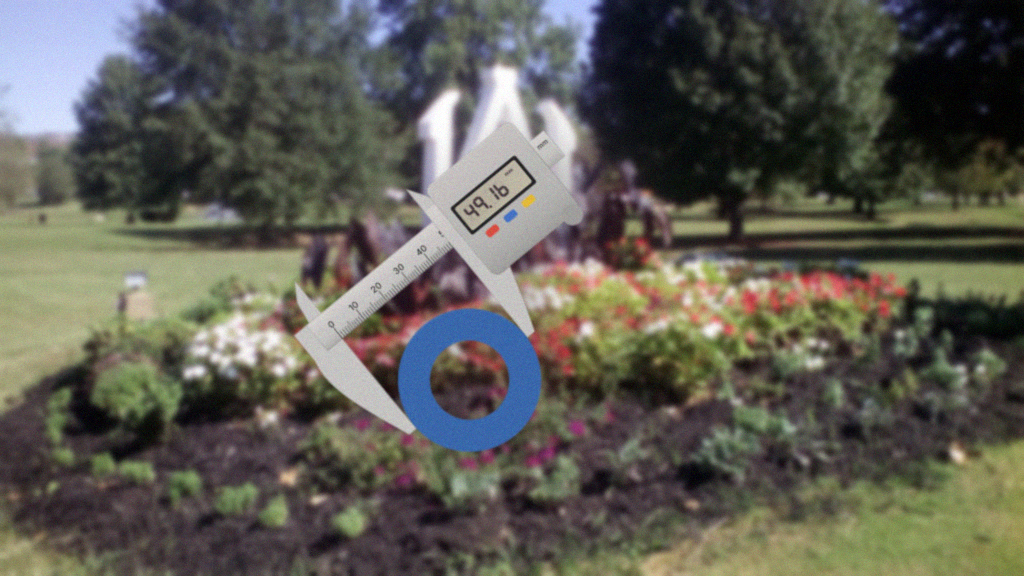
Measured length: 49.16
